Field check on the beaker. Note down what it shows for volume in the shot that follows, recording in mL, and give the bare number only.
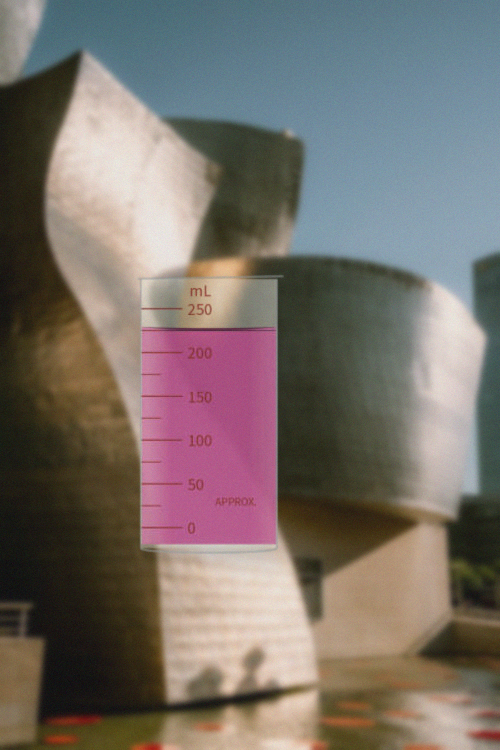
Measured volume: 225
